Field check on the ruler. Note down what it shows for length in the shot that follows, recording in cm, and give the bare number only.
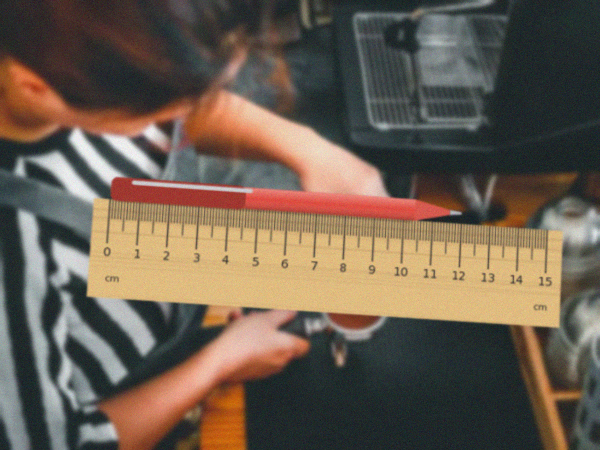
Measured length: 12
